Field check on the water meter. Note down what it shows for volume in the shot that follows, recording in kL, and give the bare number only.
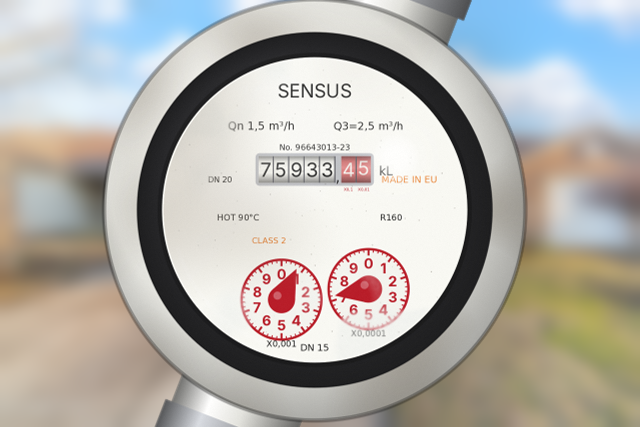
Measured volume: 75933.4507
